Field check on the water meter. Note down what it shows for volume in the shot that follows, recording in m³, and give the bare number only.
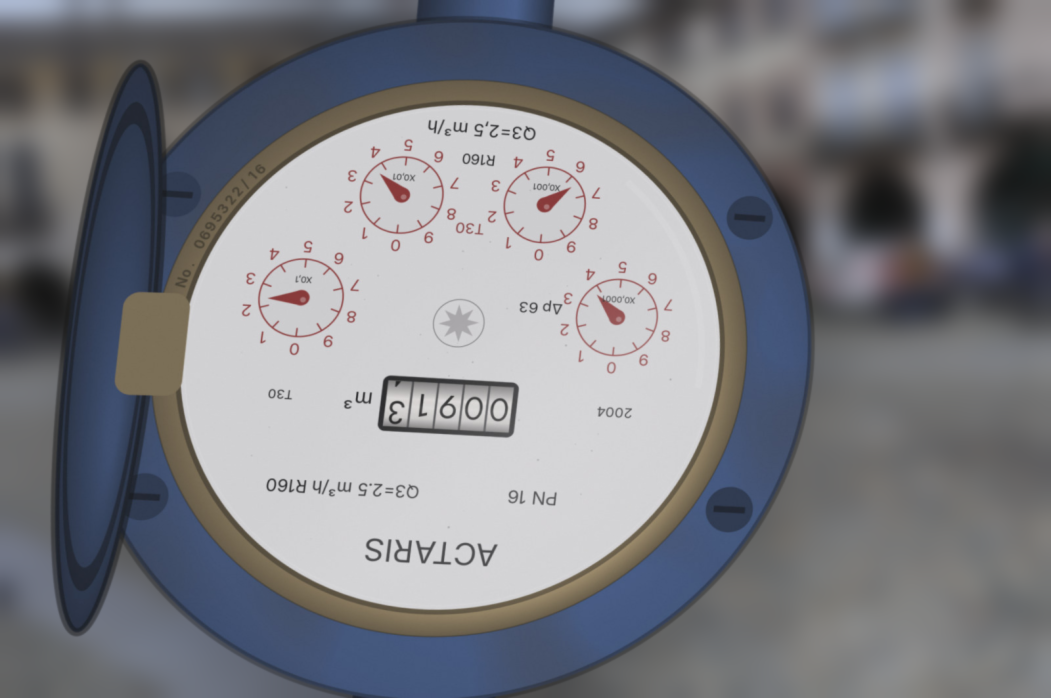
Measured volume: 913.2363
